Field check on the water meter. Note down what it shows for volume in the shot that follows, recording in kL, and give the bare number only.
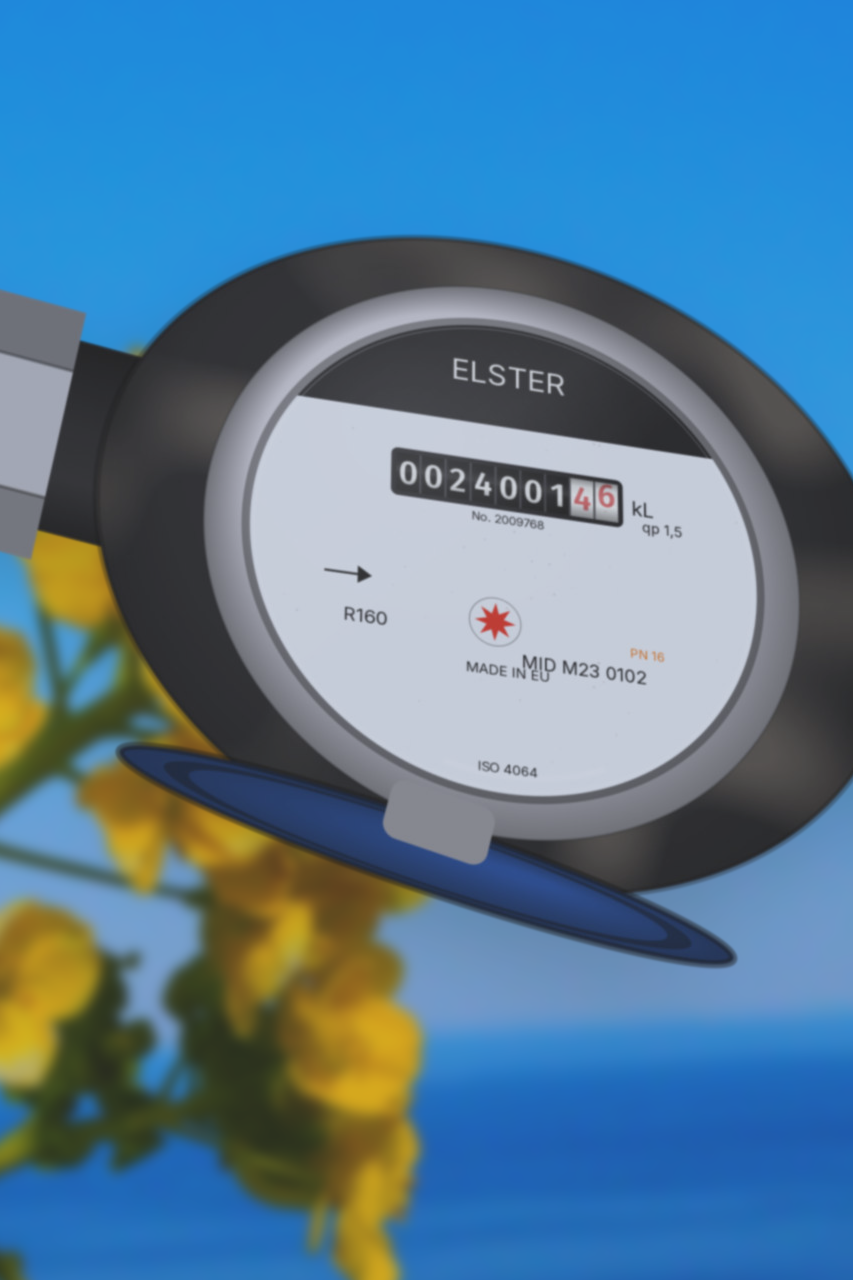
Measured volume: 24001.46
